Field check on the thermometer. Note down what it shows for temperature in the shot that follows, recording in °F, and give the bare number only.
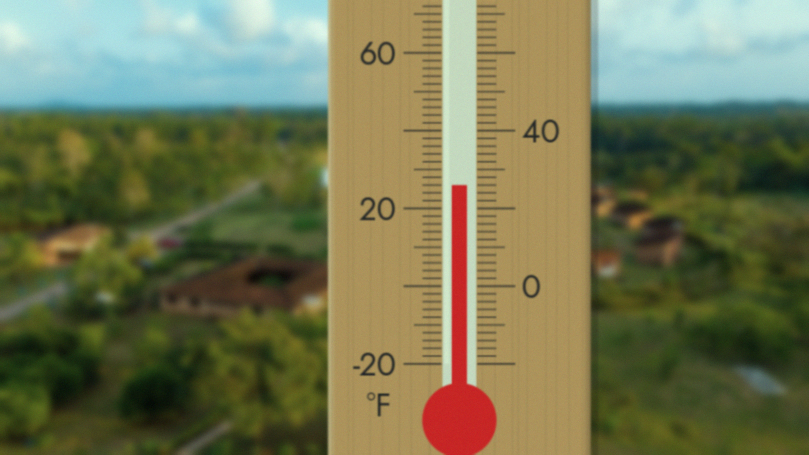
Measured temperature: 26
